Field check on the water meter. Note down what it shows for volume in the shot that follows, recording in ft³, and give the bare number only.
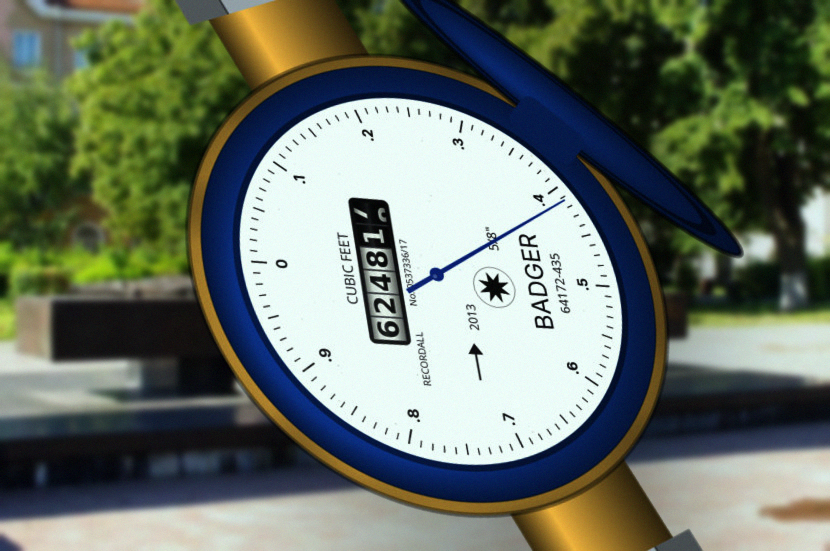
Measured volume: 624817.41
